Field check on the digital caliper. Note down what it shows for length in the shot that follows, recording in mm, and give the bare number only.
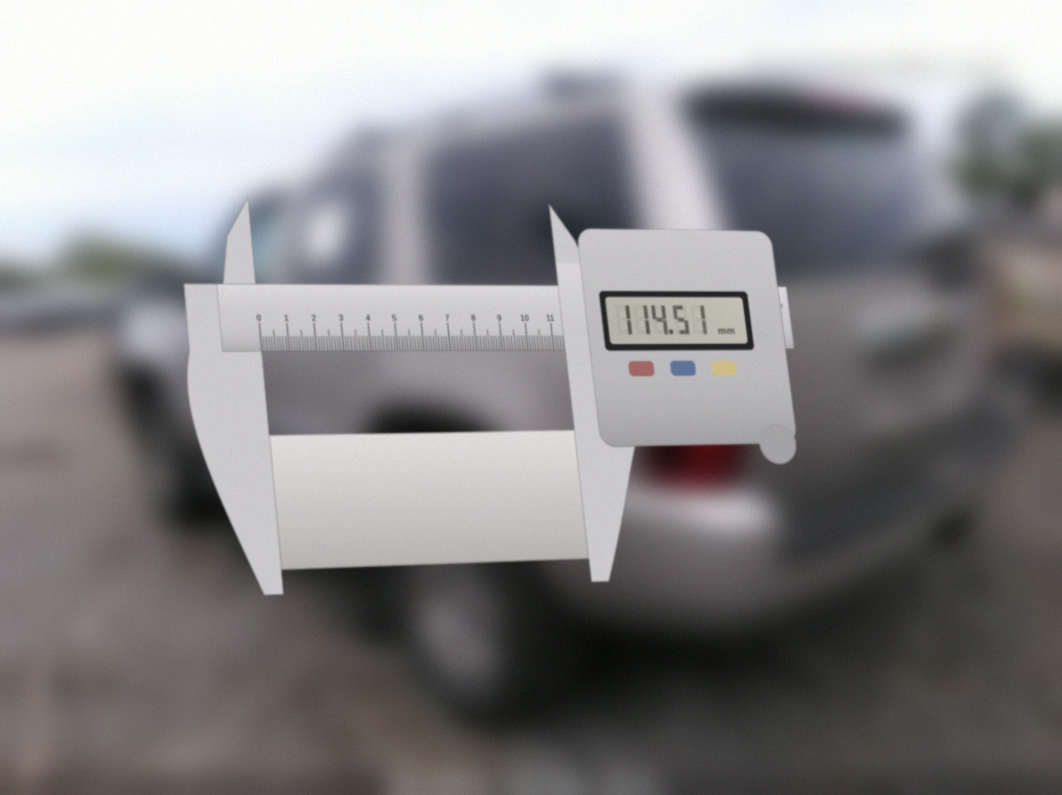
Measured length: 114.51
